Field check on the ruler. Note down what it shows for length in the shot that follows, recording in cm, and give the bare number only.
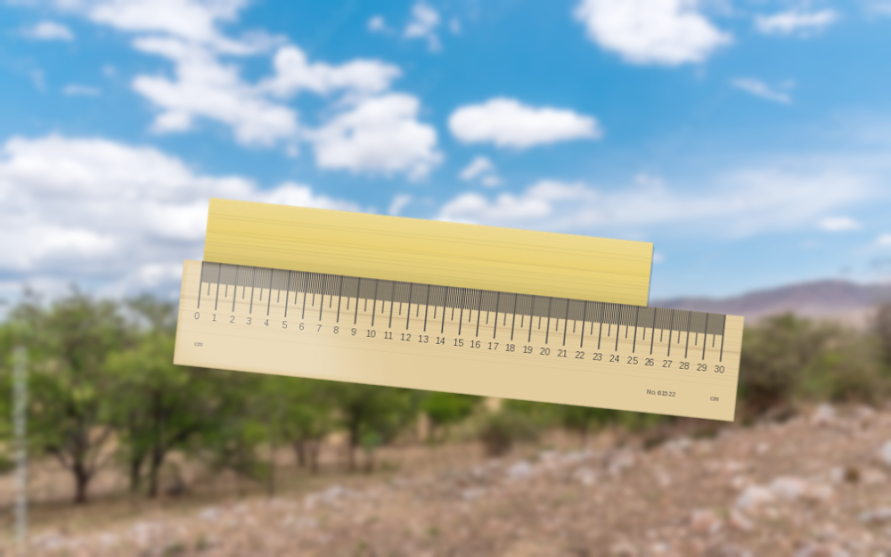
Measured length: 25.5
